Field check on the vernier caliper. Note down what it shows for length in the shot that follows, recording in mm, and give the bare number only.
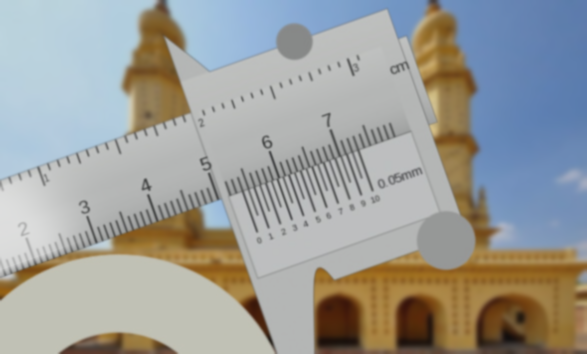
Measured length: 54.0
